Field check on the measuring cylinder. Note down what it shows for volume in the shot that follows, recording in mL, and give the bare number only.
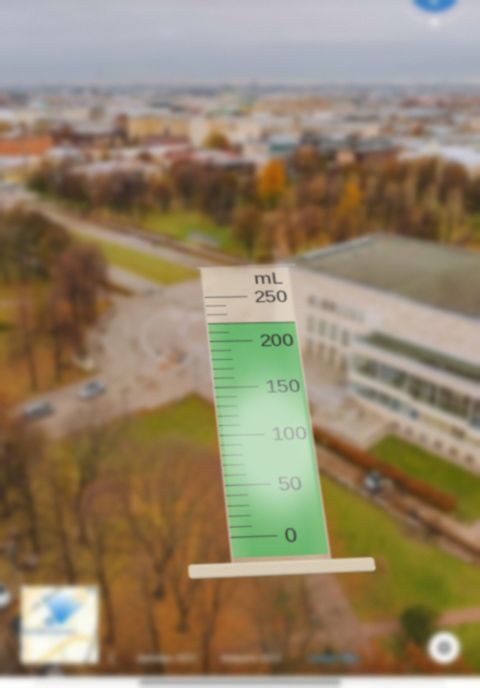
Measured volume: 220
